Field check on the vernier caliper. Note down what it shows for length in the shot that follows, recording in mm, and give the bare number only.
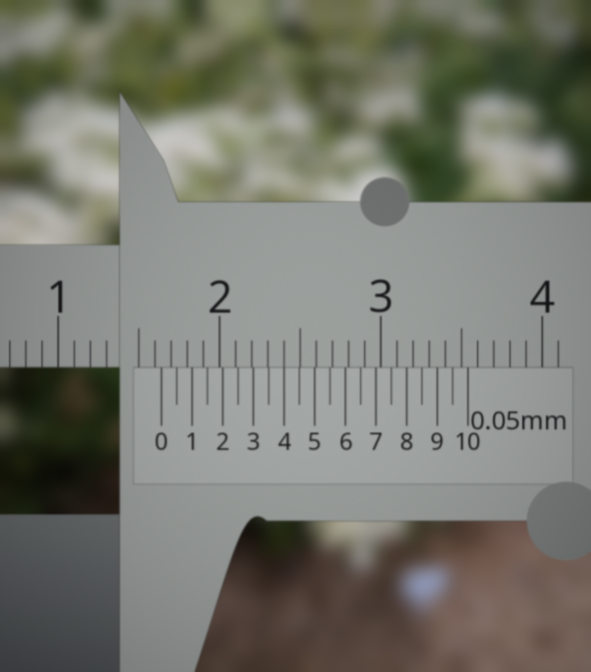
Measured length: 16.4
